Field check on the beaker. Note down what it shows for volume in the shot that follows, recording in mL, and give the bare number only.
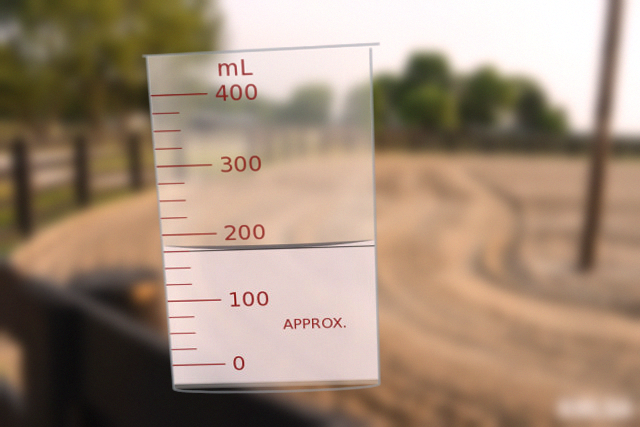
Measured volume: 175
